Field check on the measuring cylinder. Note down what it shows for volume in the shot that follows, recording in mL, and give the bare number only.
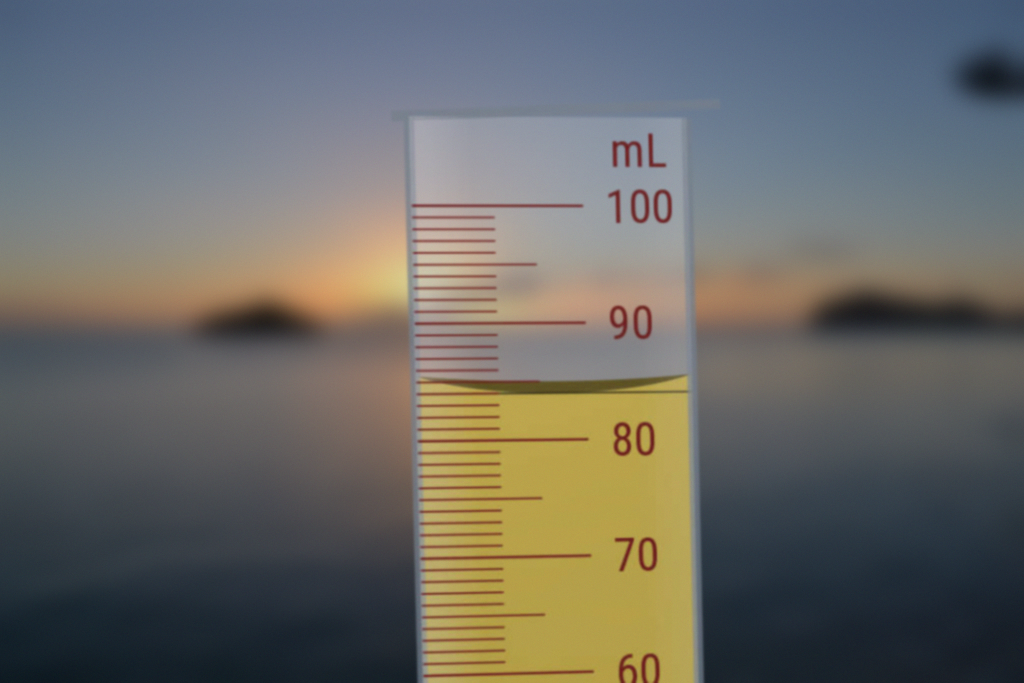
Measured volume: 84
